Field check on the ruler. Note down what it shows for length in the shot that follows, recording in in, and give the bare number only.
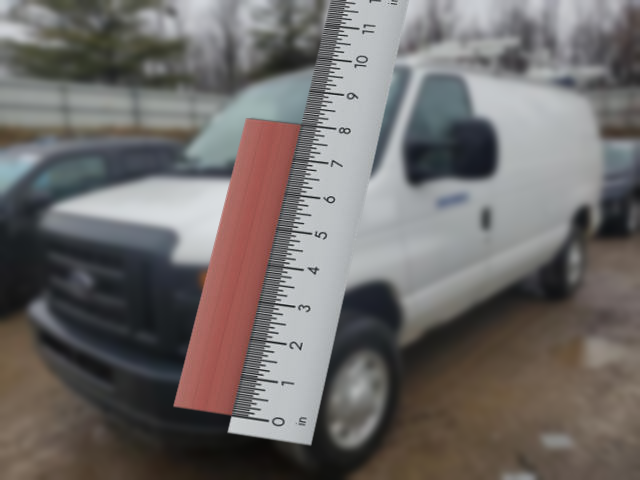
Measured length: 8
